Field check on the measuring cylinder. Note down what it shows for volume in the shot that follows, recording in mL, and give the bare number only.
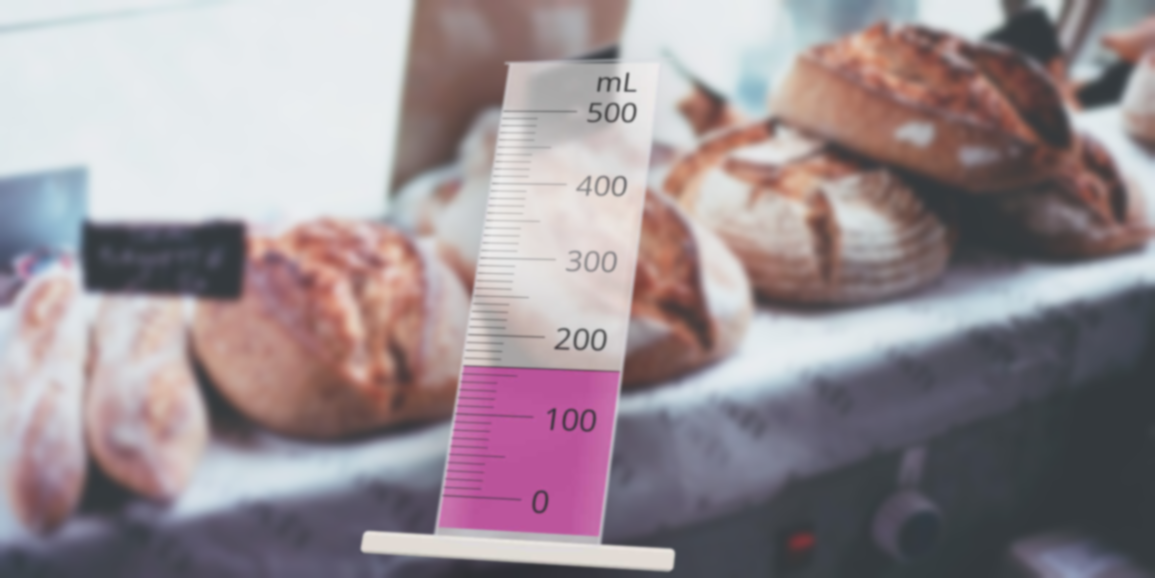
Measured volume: 160
